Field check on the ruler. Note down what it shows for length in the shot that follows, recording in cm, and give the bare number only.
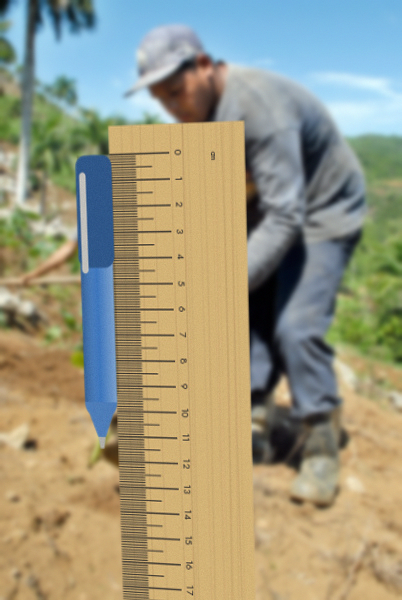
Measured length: 11.5
